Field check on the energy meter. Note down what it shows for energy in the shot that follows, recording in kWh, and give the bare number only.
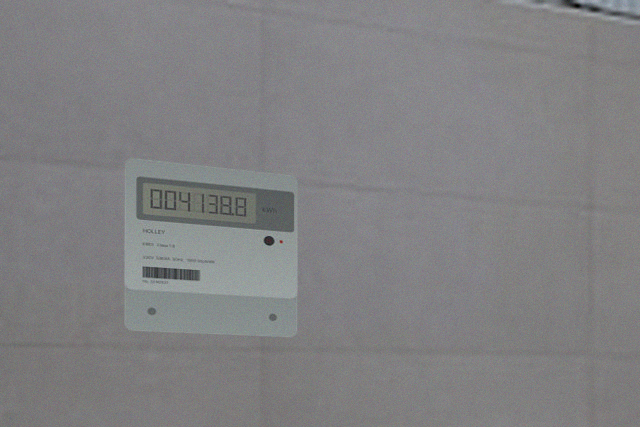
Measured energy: 4138.8
